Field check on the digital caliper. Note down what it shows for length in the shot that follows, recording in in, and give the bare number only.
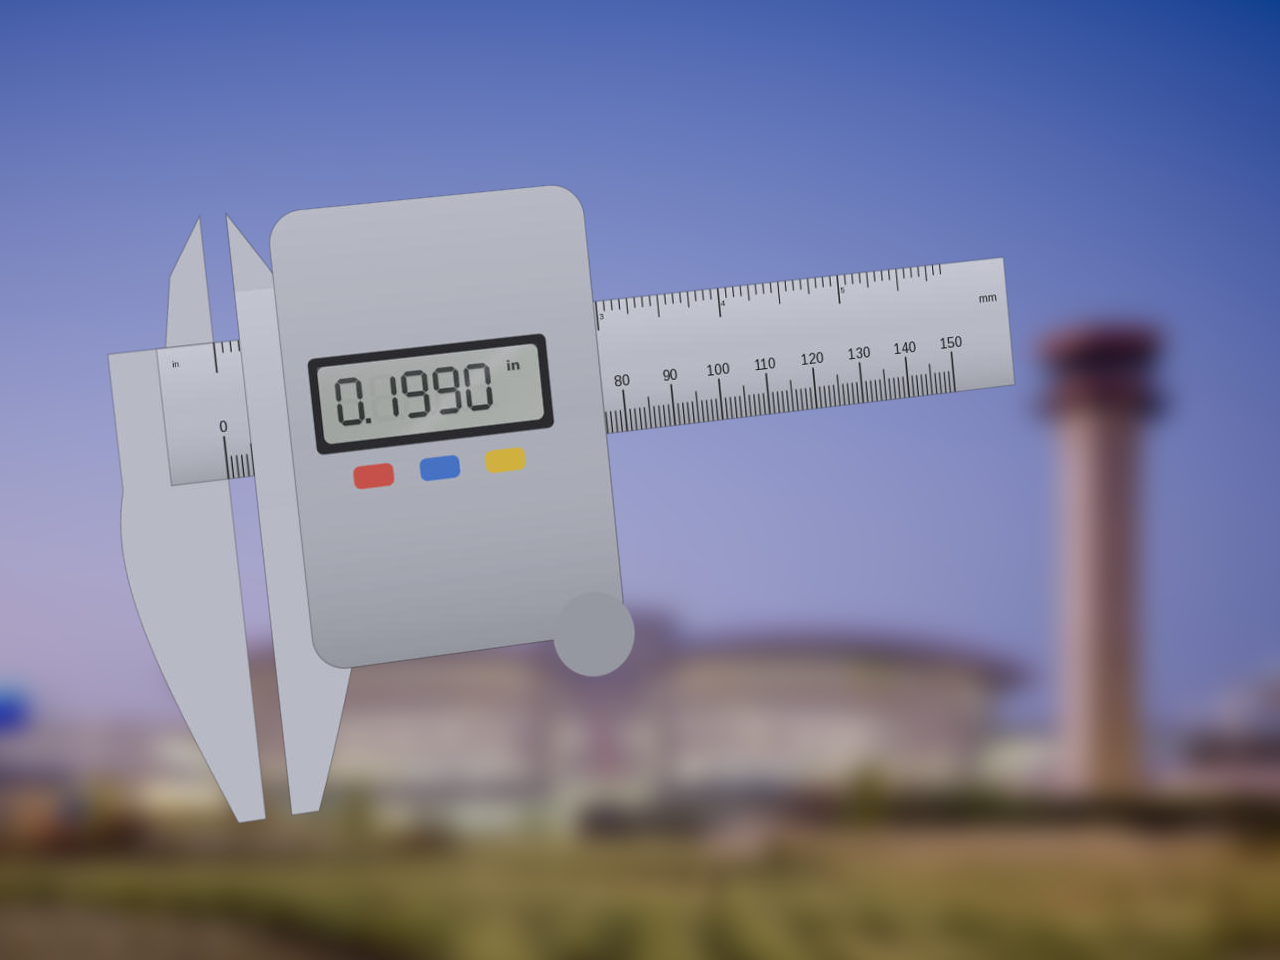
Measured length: 0.1990
